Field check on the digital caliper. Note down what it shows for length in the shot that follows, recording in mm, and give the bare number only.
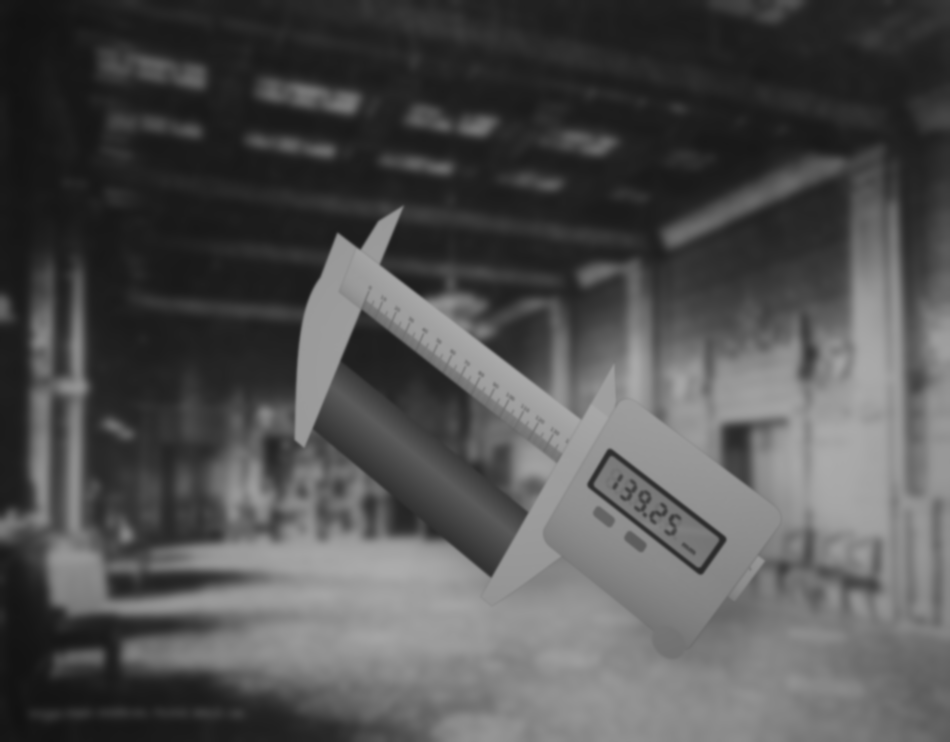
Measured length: 139.25
